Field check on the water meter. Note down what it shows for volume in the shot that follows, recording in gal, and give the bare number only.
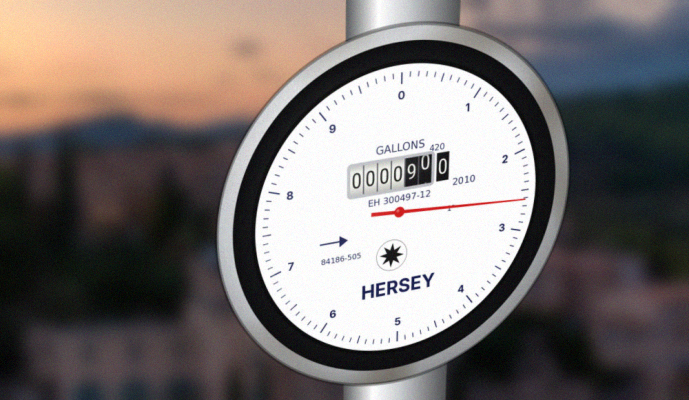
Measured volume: 902.6
